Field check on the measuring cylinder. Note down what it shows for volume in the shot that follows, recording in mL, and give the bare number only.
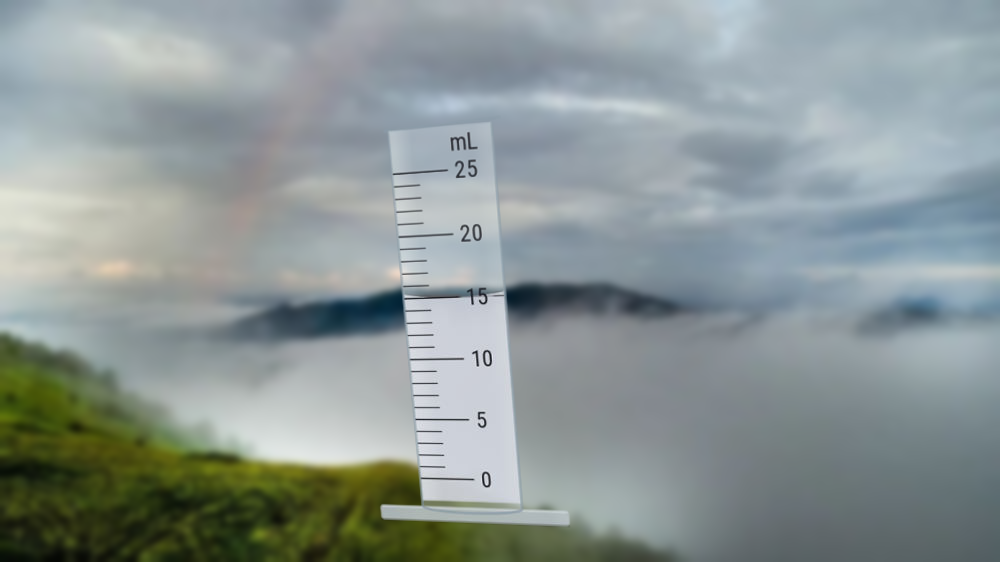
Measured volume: 15
